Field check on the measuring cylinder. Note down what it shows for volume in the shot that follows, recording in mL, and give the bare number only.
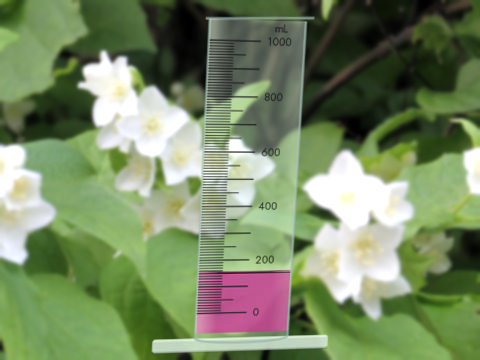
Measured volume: 150
